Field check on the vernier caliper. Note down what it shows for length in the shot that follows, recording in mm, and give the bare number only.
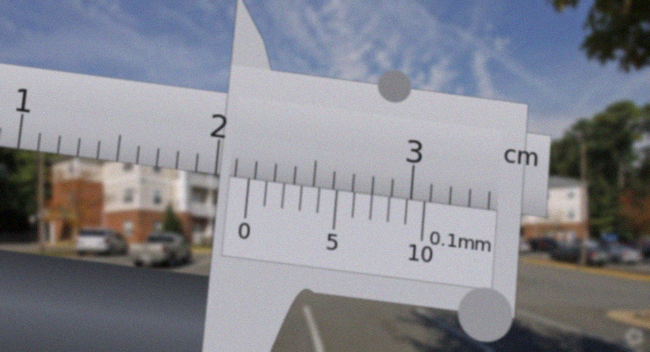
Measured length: 21.7
